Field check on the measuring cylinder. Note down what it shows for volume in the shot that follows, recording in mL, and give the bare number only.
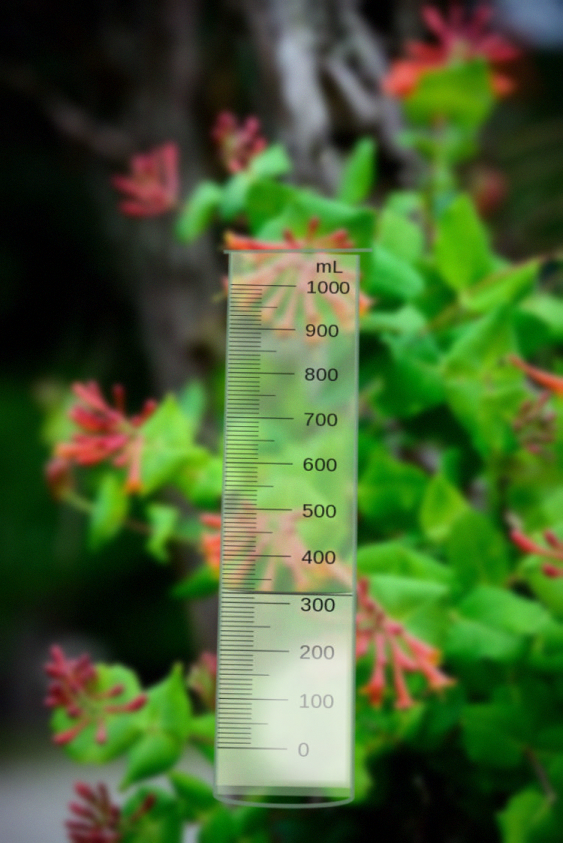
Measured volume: 320
